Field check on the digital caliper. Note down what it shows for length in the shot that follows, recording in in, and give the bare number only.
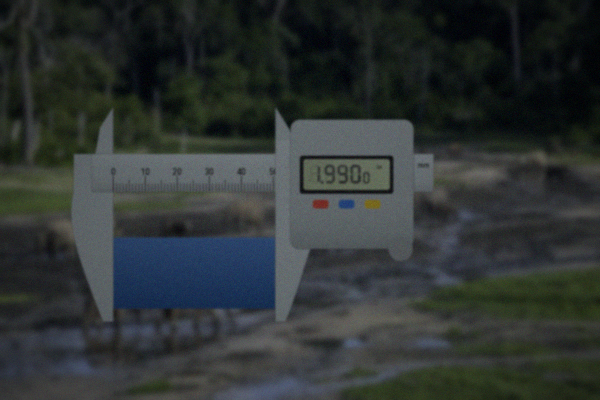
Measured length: 1.9900
